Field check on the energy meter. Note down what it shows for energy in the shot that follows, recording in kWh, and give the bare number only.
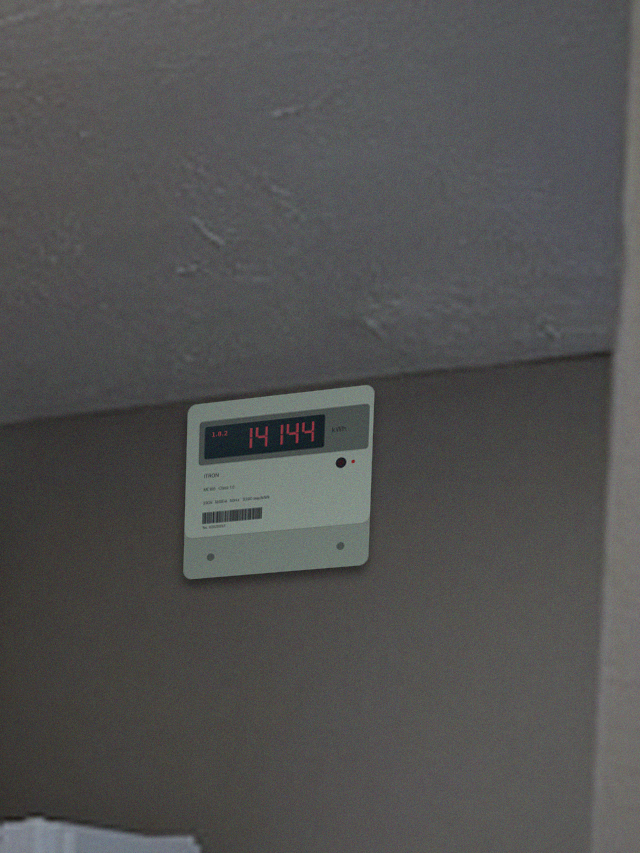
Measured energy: 14144
